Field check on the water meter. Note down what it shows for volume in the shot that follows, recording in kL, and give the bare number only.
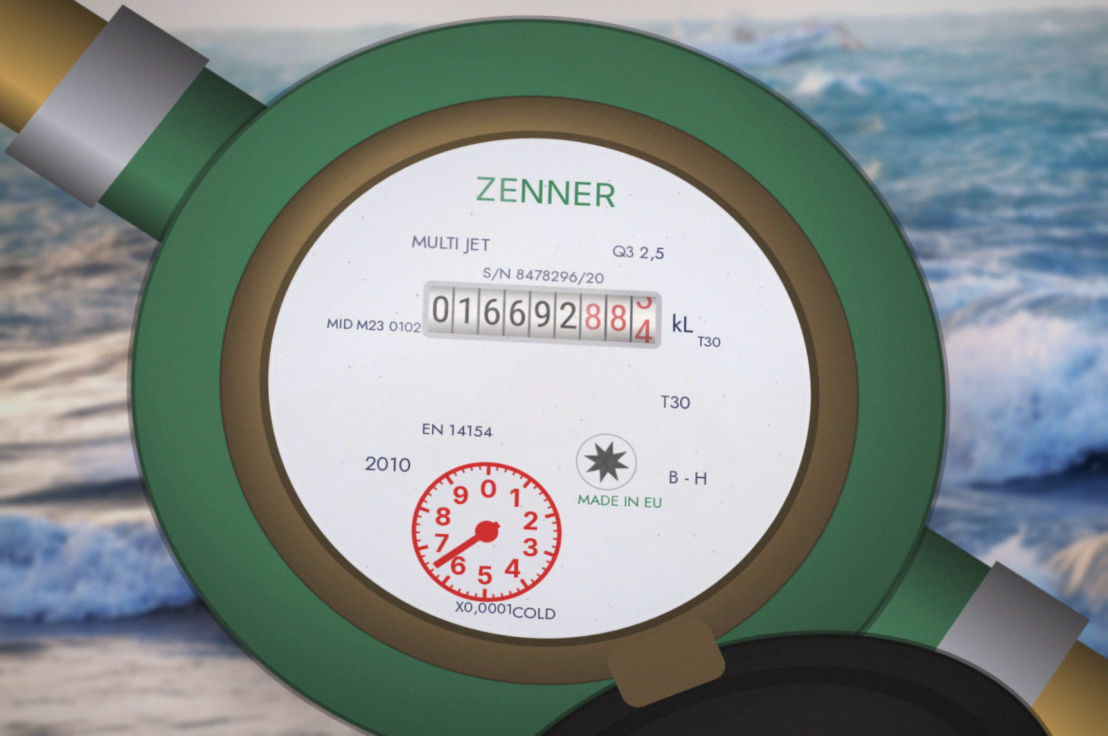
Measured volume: 16692.8836
